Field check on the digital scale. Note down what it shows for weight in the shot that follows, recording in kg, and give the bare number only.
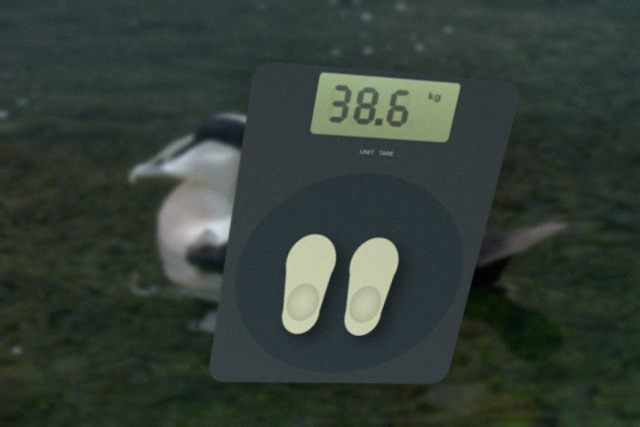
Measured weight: 38.6
